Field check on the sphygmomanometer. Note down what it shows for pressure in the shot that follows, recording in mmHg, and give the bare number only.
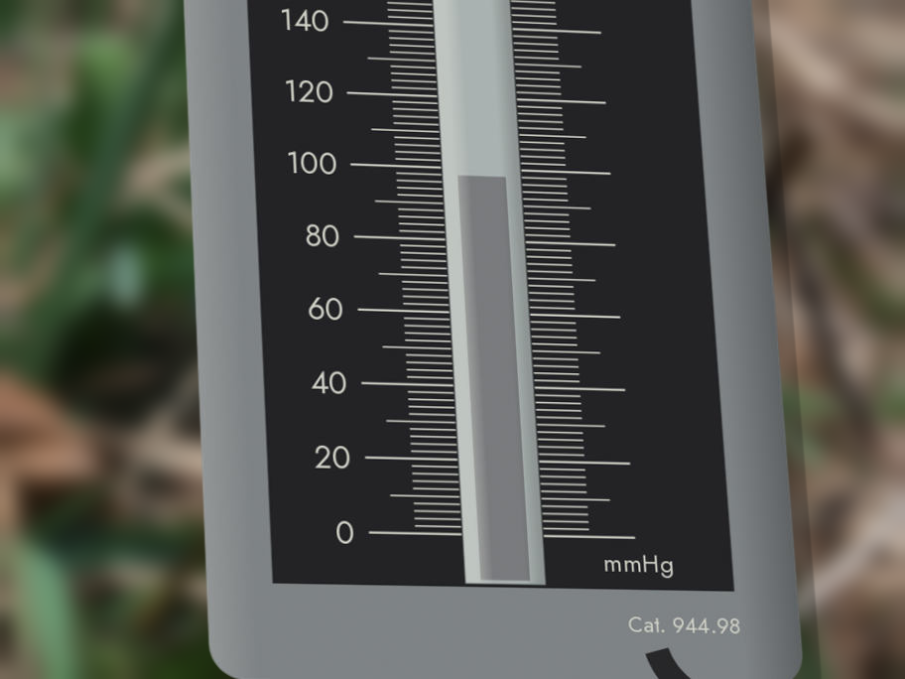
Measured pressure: 98
